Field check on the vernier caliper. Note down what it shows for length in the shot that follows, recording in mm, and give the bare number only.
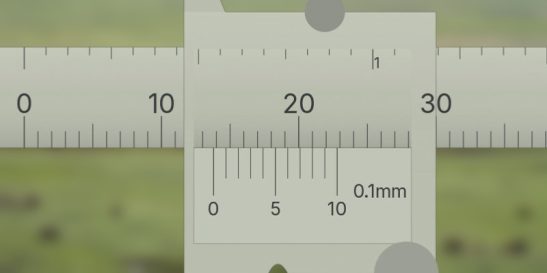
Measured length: 13.8
